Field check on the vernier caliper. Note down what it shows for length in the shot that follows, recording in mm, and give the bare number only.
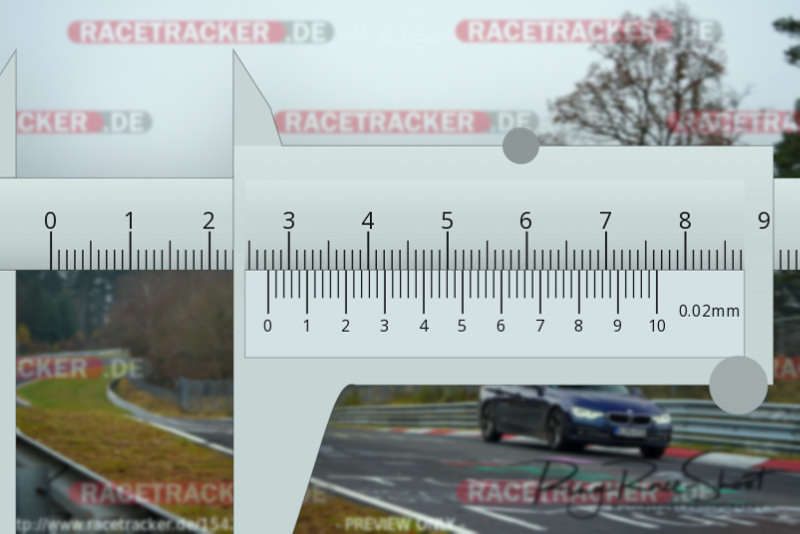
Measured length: 27.4
